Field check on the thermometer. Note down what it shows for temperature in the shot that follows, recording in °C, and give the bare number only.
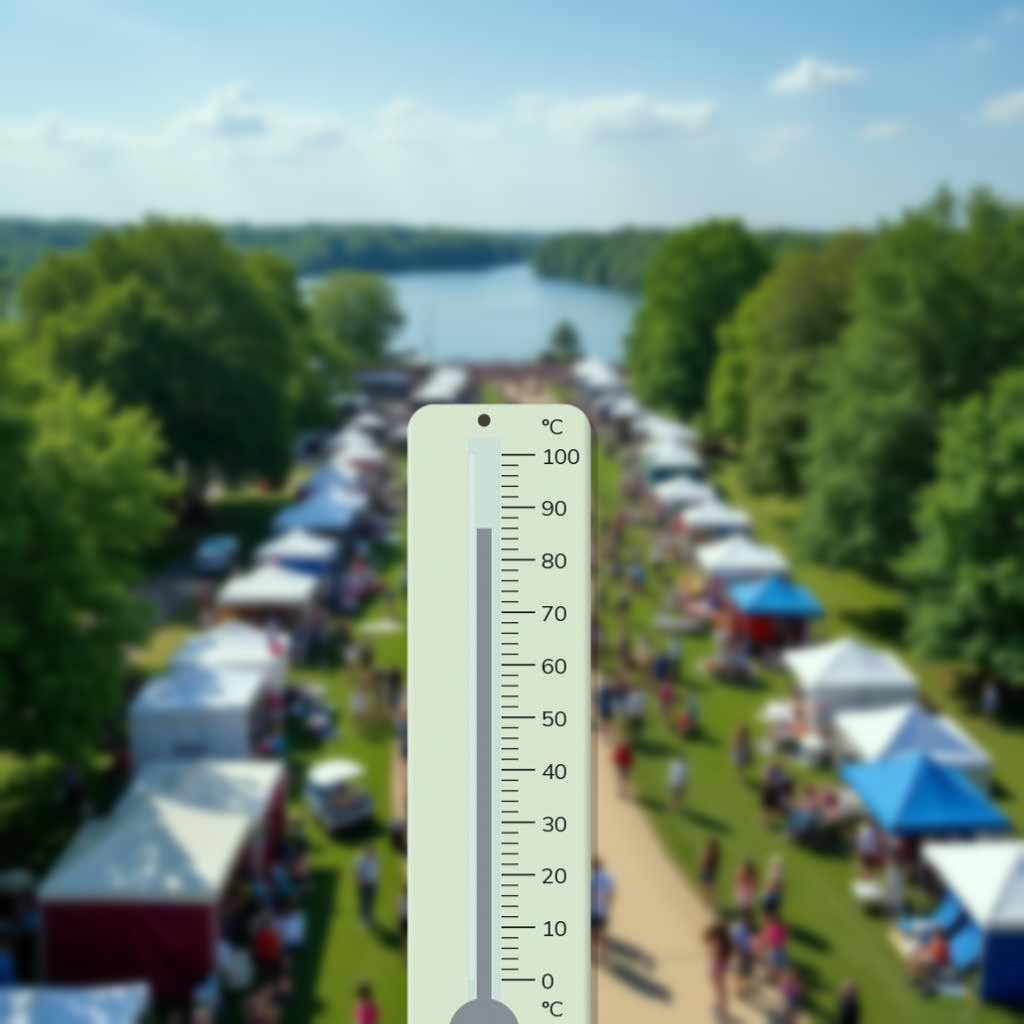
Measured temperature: 86
